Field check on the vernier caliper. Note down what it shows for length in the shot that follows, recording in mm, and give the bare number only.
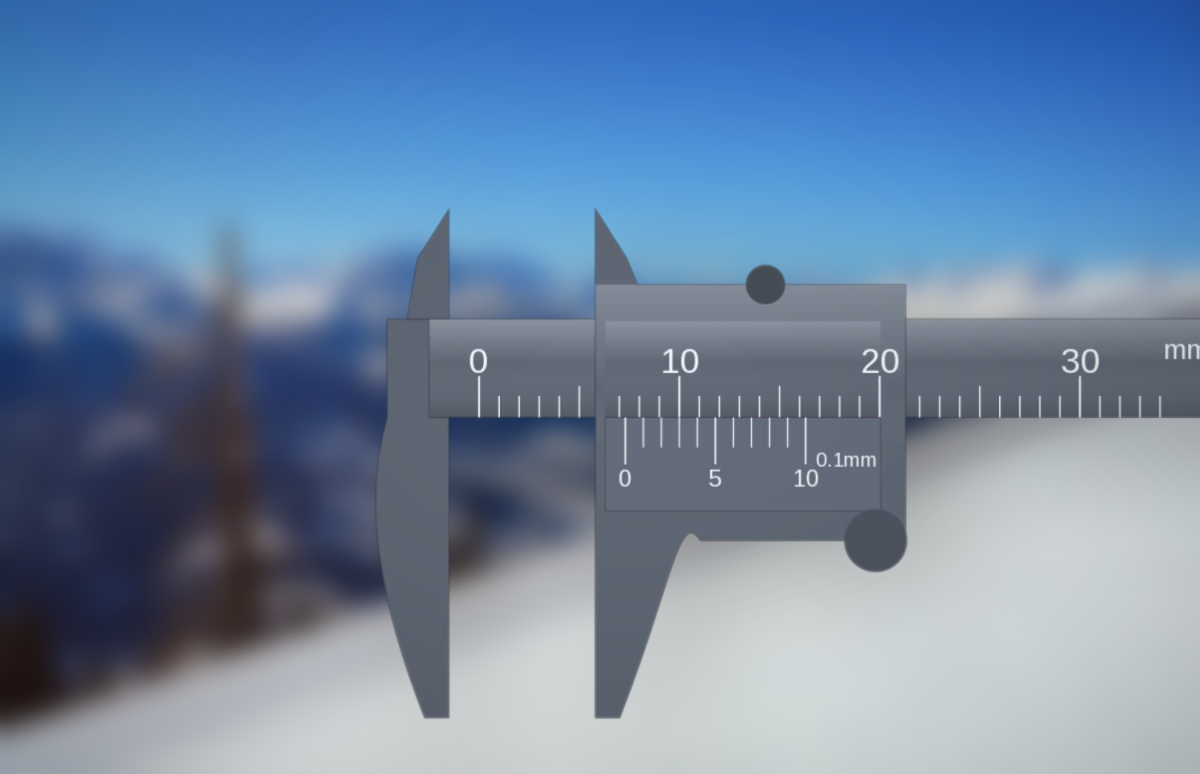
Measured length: 7.3
